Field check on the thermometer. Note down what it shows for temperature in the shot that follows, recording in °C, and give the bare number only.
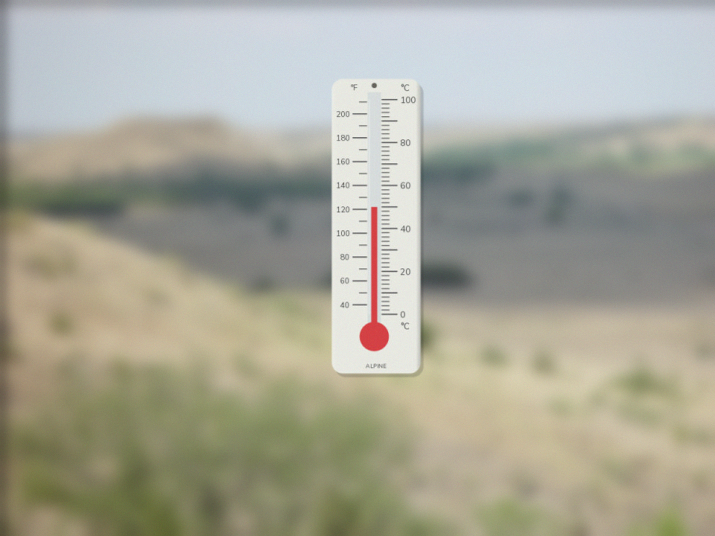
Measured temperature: 50
